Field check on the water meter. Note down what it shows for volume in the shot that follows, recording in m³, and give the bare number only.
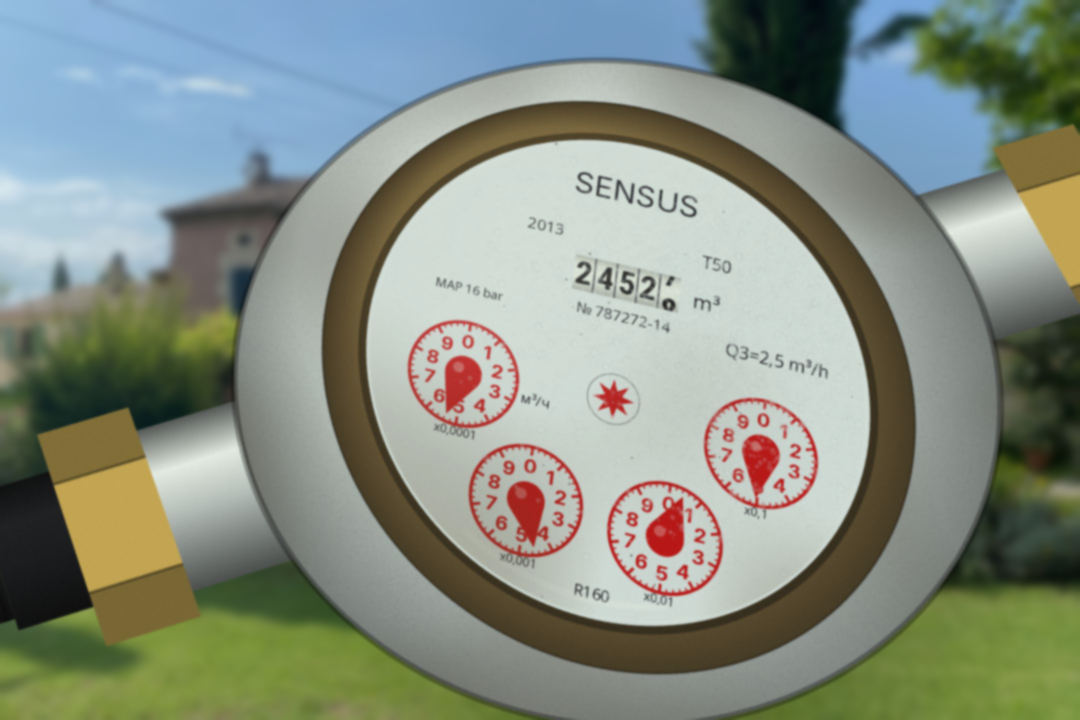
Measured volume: 24527.5045
